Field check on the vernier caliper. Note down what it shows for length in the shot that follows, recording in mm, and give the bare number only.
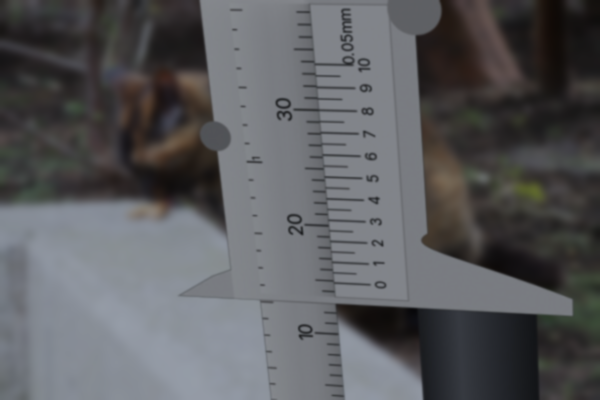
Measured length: 14.8
